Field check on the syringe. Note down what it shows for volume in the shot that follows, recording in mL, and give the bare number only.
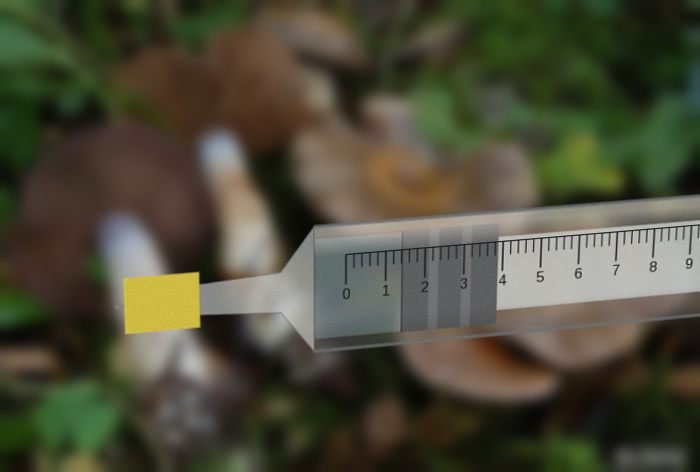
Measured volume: 1.4
